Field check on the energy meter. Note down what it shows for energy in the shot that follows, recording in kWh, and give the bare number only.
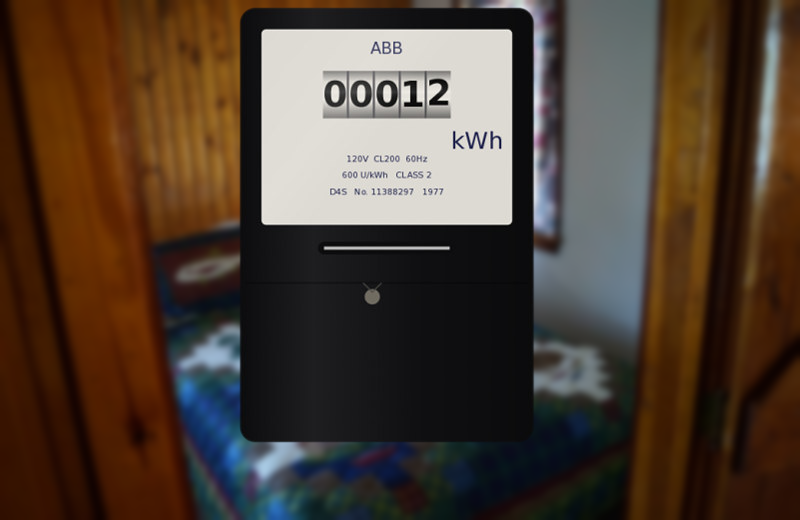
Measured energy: 12
